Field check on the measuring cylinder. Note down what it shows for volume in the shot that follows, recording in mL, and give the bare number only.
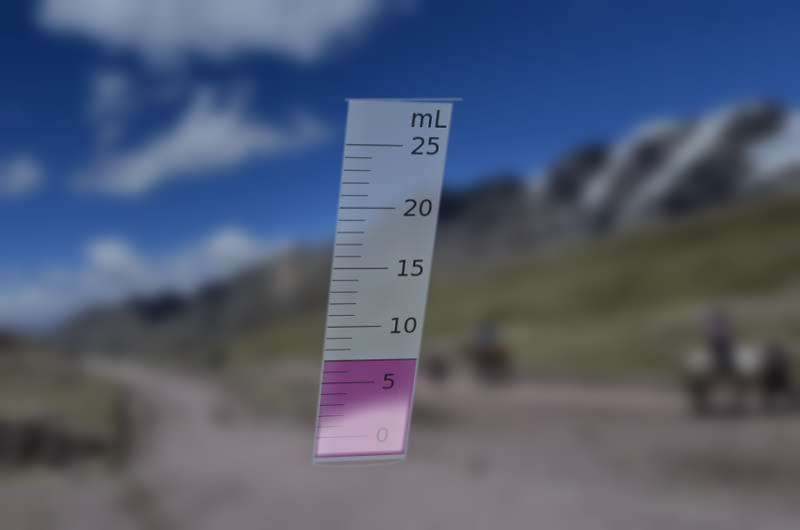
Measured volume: 7
